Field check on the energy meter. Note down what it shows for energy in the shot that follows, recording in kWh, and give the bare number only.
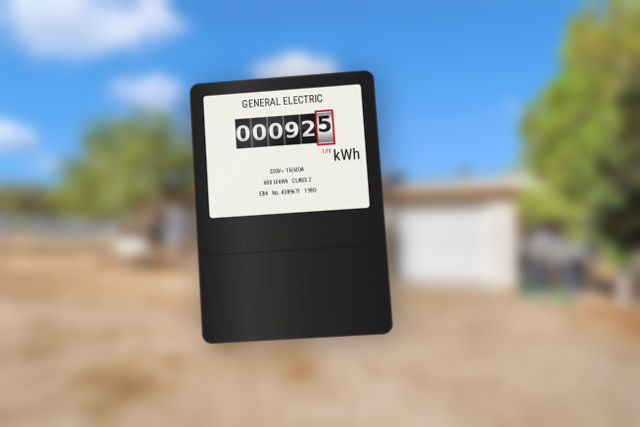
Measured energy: 92.5
